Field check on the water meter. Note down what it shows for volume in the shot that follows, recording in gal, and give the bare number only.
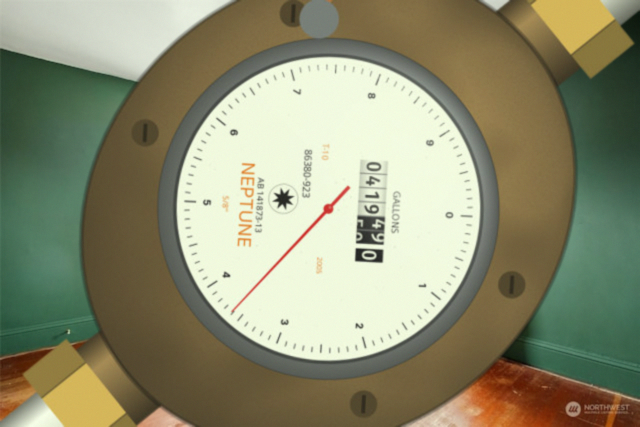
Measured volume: 419493.6
